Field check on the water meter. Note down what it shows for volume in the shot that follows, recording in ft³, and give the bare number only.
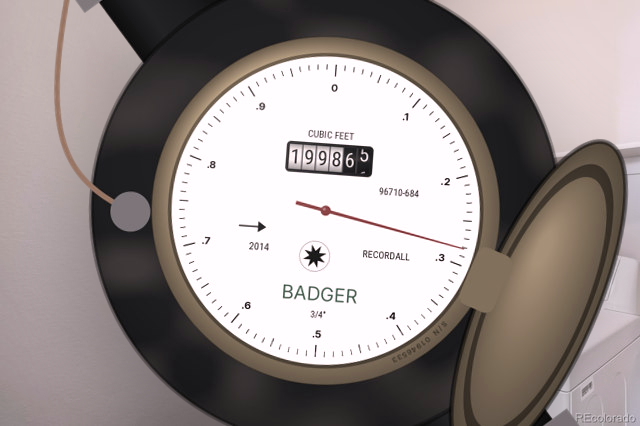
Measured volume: 199865.28
